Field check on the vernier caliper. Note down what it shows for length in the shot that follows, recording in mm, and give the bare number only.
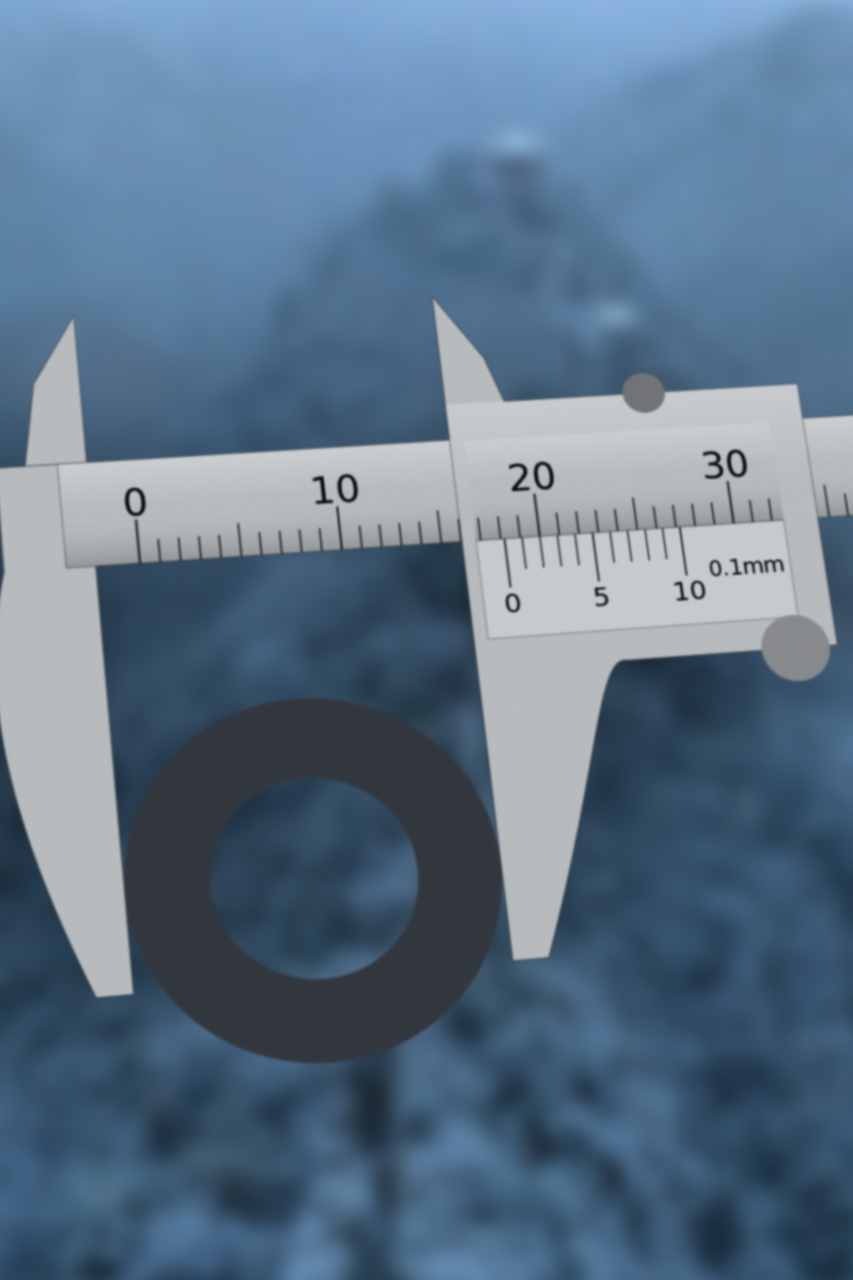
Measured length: 18.2
